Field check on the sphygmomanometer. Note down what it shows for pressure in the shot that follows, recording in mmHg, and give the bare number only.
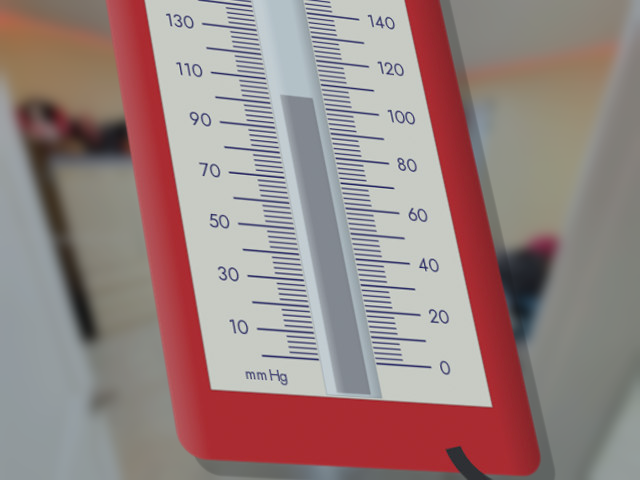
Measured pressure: 104
